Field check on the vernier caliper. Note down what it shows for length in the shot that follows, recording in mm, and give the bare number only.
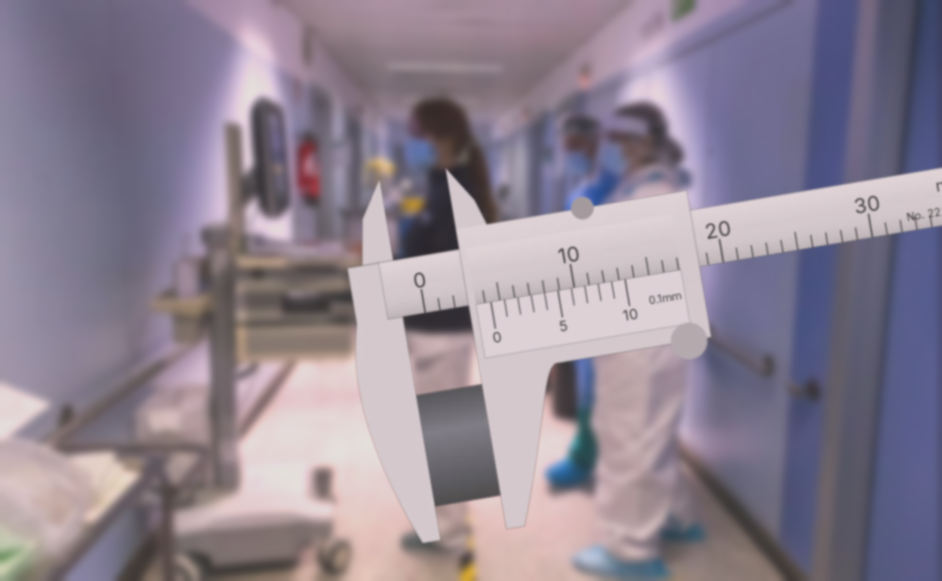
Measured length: 4.4
